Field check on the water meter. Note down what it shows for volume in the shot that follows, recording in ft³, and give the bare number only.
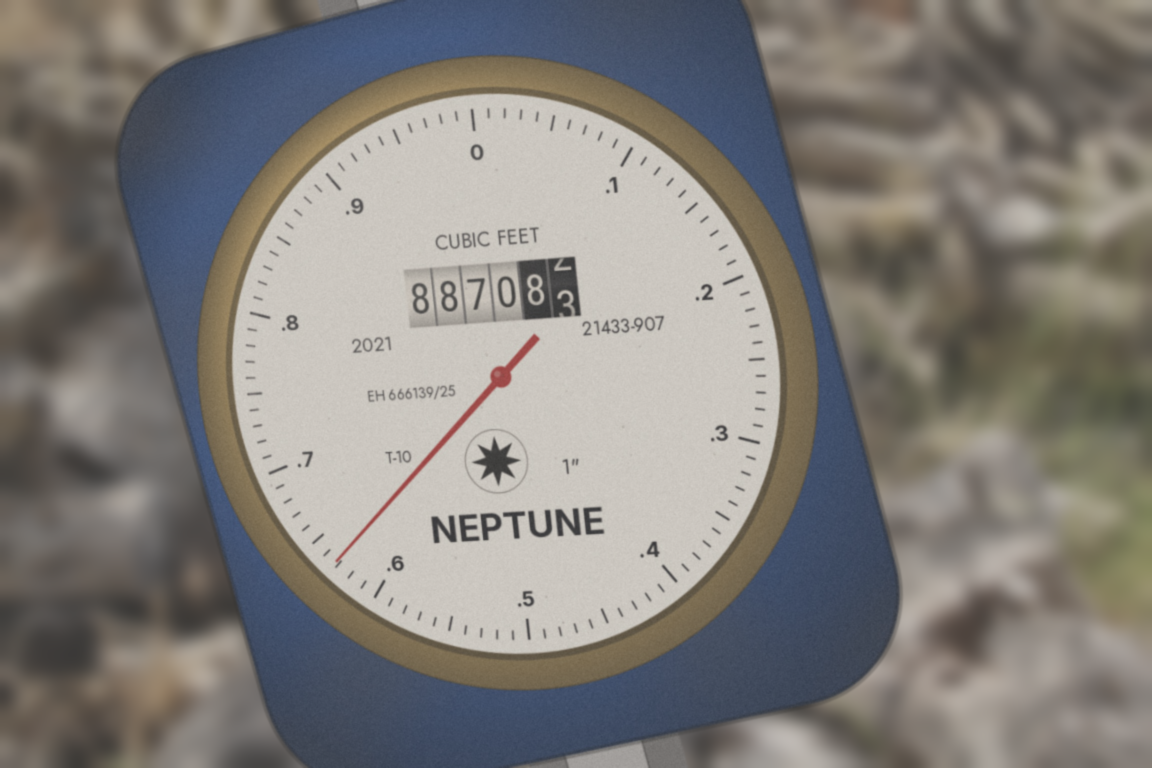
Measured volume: 887082.63
